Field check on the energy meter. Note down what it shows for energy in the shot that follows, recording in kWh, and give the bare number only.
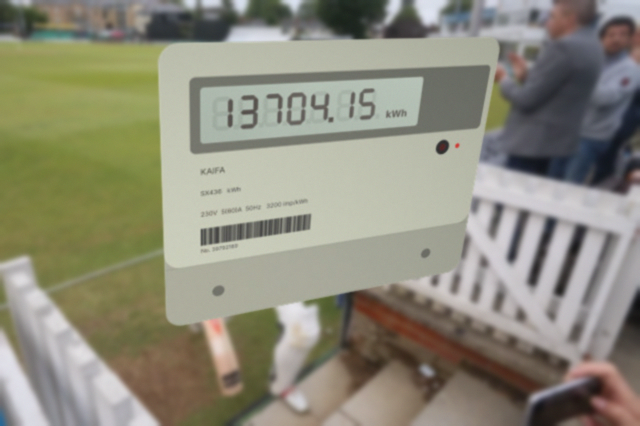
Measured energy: 13704.15
